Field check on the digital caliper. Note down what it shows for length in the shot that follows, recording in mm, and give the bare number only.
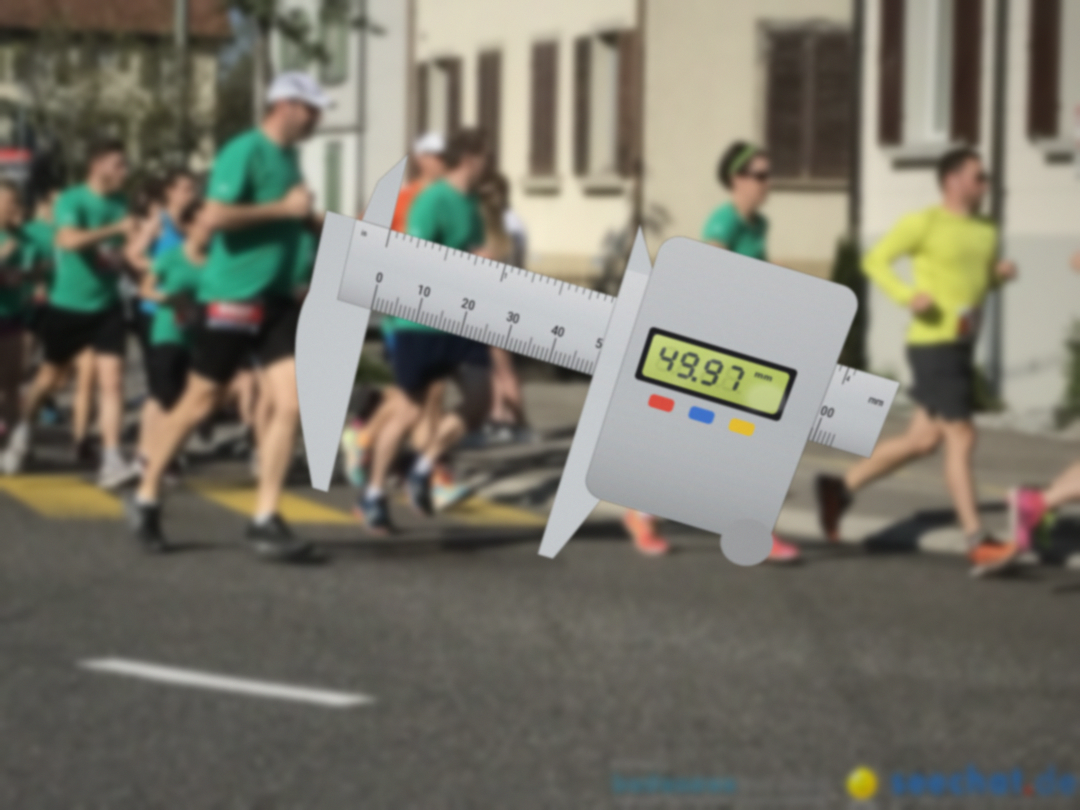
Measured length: 49.97
